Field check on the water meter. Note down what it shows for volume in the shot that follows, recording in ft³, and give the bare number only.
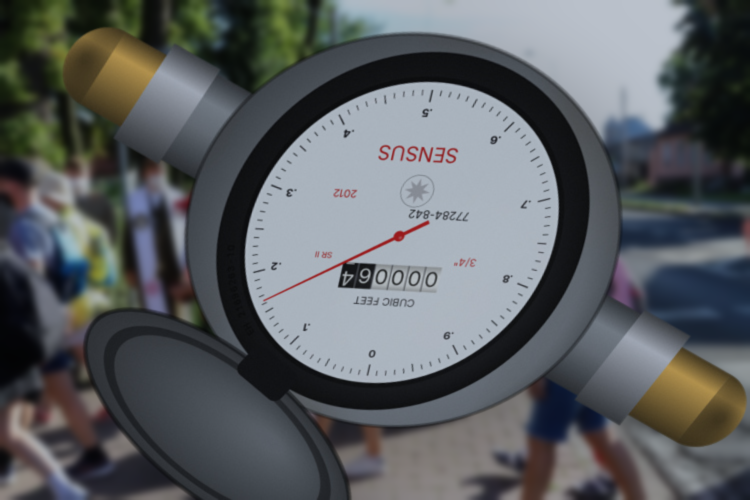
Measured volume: 64.16
